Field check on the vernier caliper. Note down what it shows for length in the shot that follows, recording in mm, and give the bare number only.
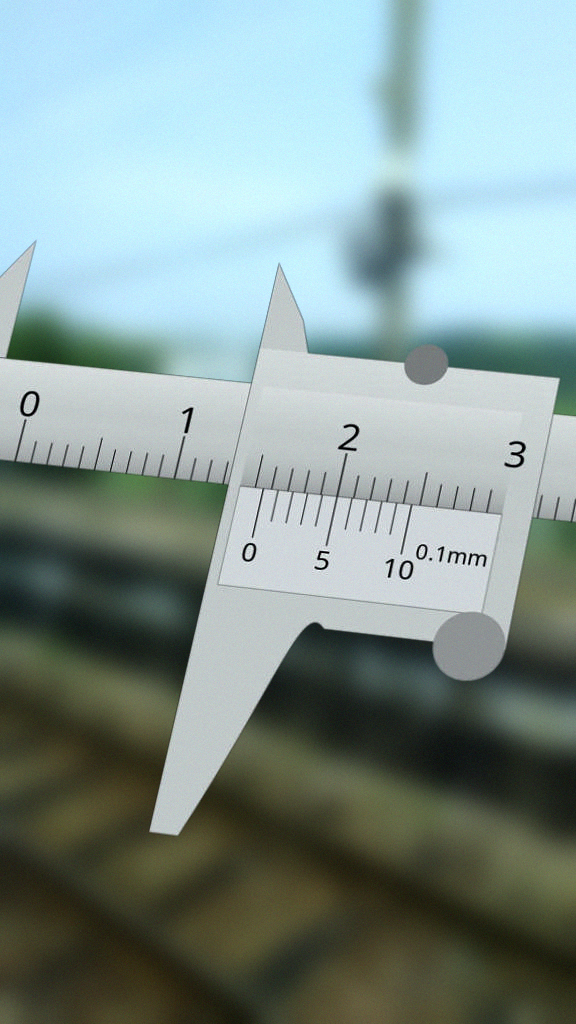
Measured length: 15.5
